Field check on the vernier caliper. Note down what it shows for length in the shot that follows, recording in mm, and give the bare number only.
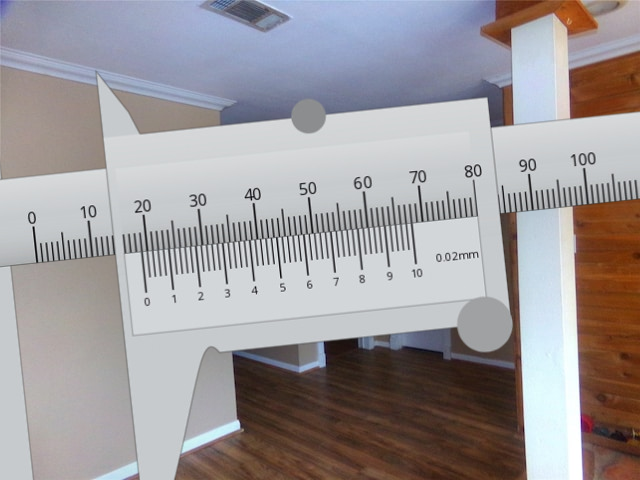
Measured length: 19.0
